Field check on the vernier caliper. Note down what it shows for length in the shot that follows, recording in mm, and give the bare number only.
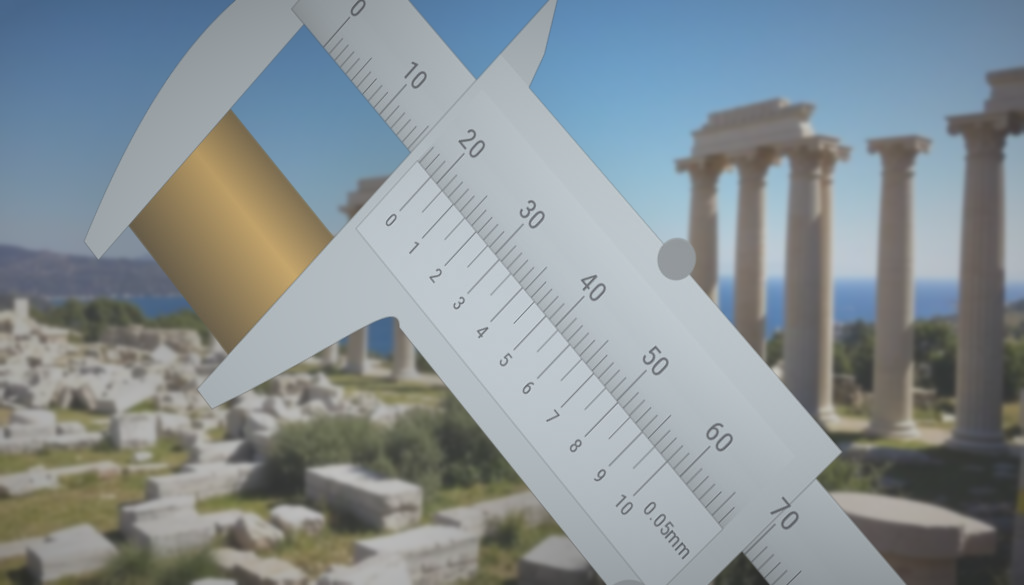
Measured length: 19.0
